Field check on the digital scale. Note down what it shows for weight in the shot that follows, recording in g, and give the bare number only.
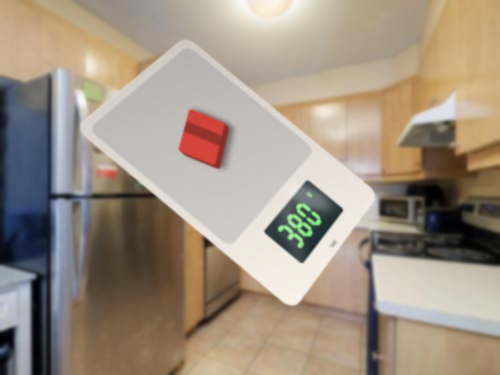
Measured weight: 380
